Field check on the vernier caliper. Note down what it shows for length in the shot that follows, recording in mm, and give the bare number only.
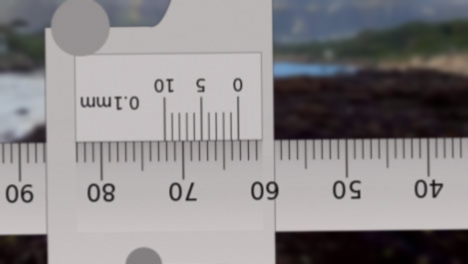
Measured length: 63.2
